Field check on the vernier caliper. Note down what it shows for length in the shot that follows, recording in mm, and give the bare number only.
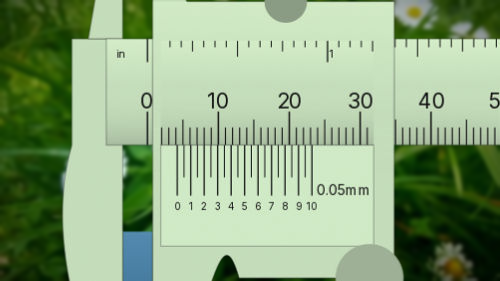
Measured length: 4.2
